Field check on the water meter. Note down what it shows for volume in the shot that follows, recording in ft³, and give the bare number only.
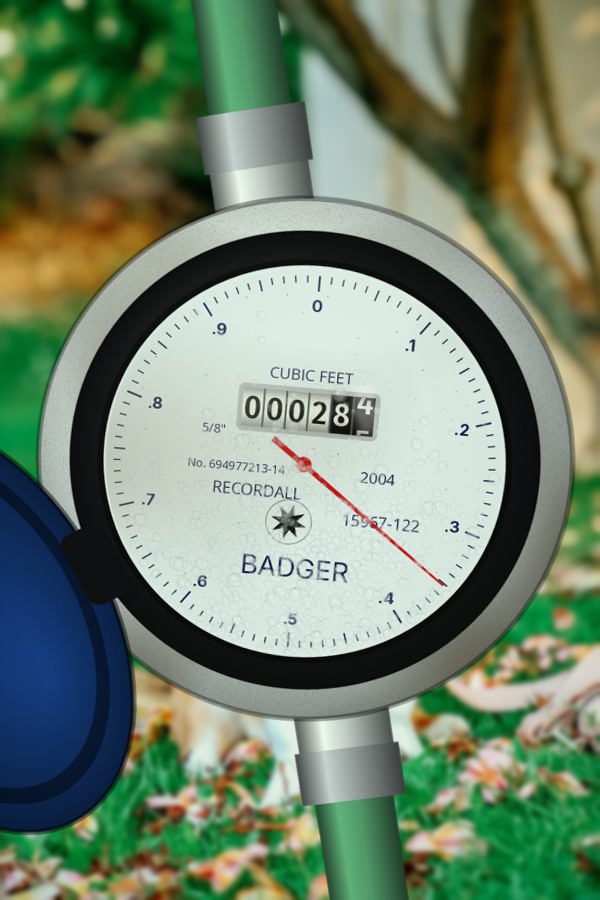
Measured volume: 284.35
